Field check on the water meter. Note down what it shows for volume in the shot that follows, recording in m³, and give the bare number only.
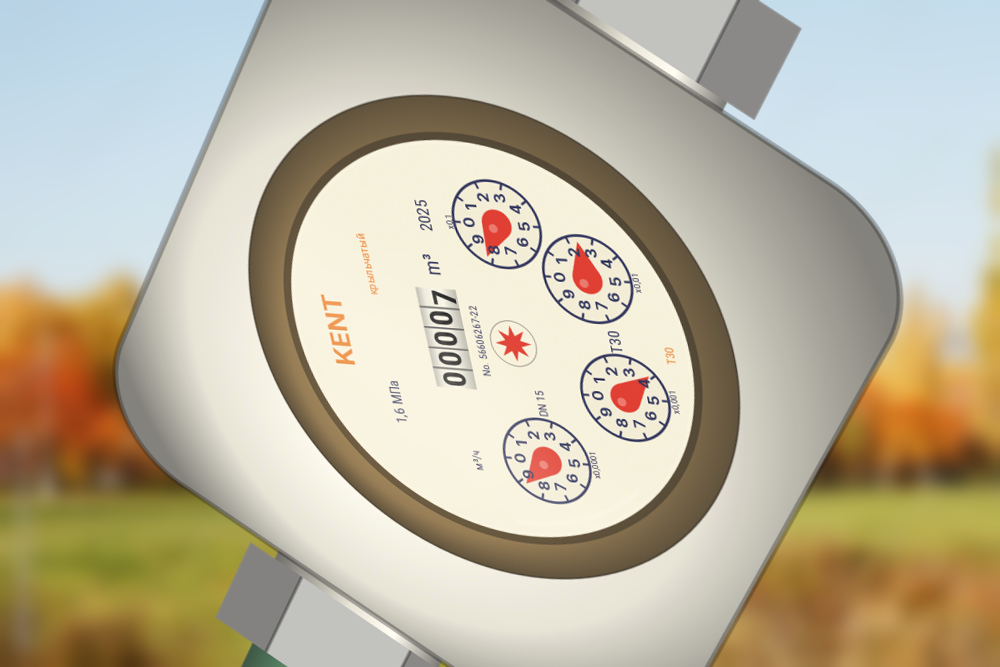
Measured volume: 6.8238
